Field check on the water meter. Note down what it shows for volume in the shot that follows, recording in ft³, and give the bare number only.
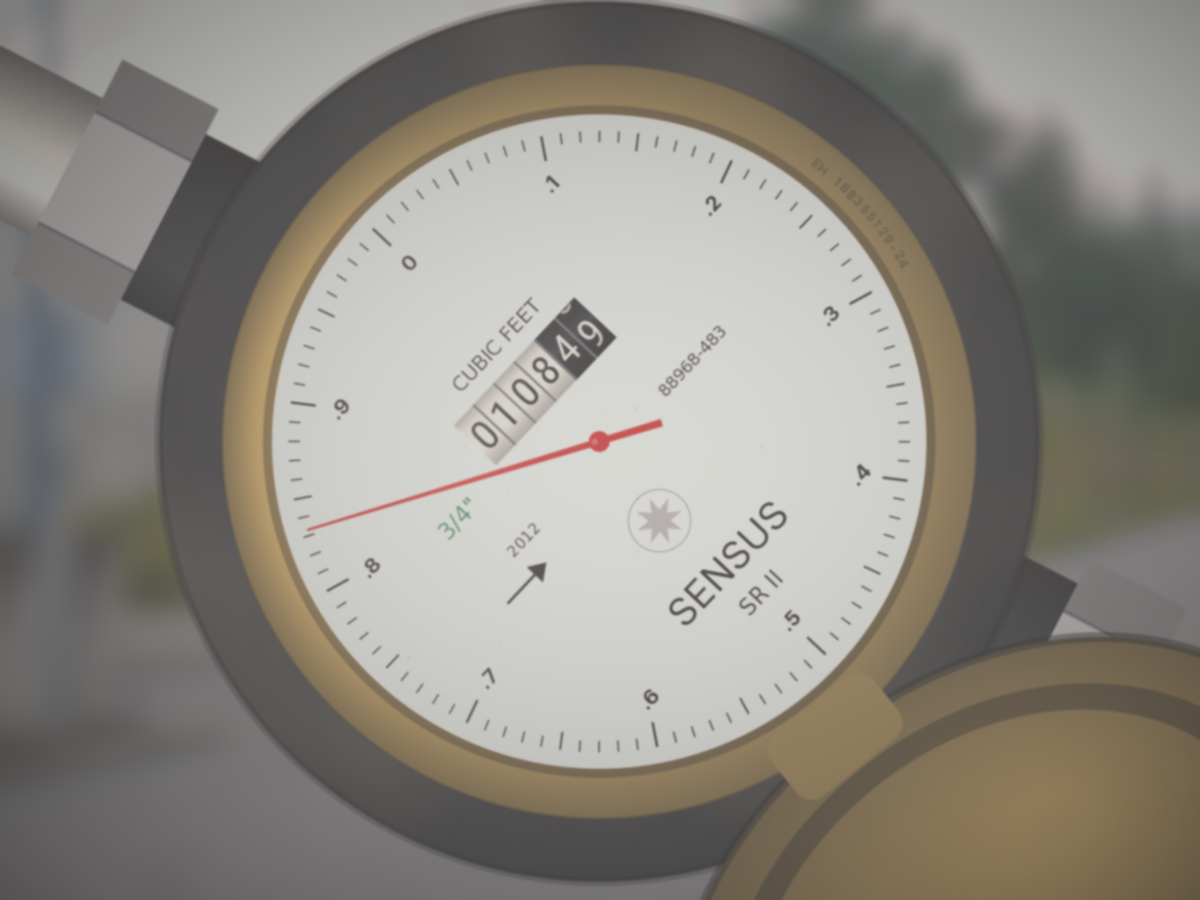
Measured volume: 10848.83
